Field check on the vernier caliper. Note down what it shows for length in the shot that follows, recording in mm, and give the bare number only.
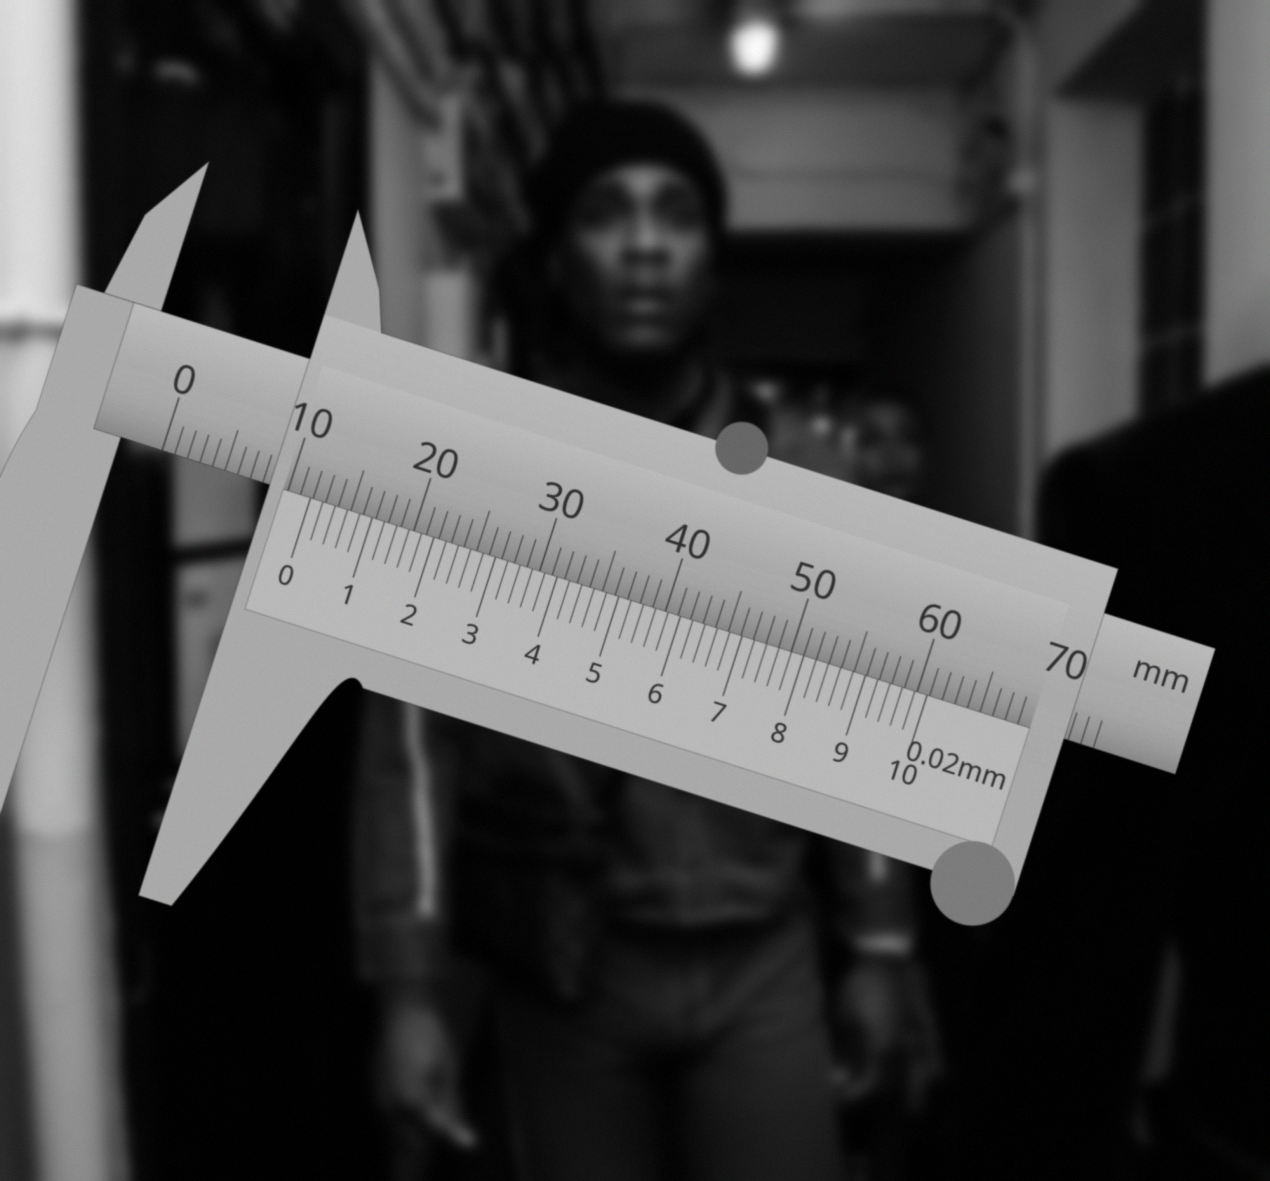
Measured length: 11.8
